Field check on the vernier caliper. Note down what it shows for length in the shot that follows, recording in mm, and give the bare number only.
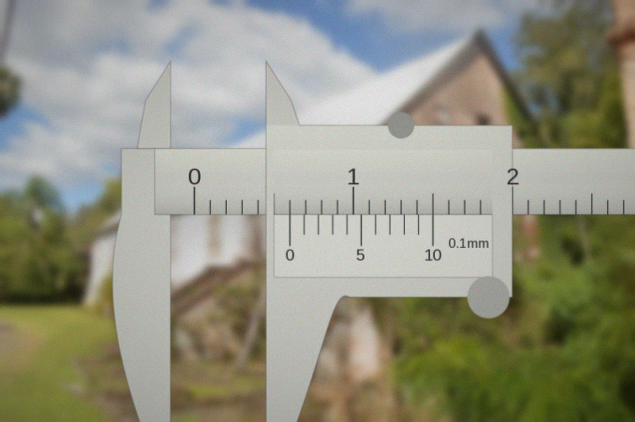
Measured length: 6.0
